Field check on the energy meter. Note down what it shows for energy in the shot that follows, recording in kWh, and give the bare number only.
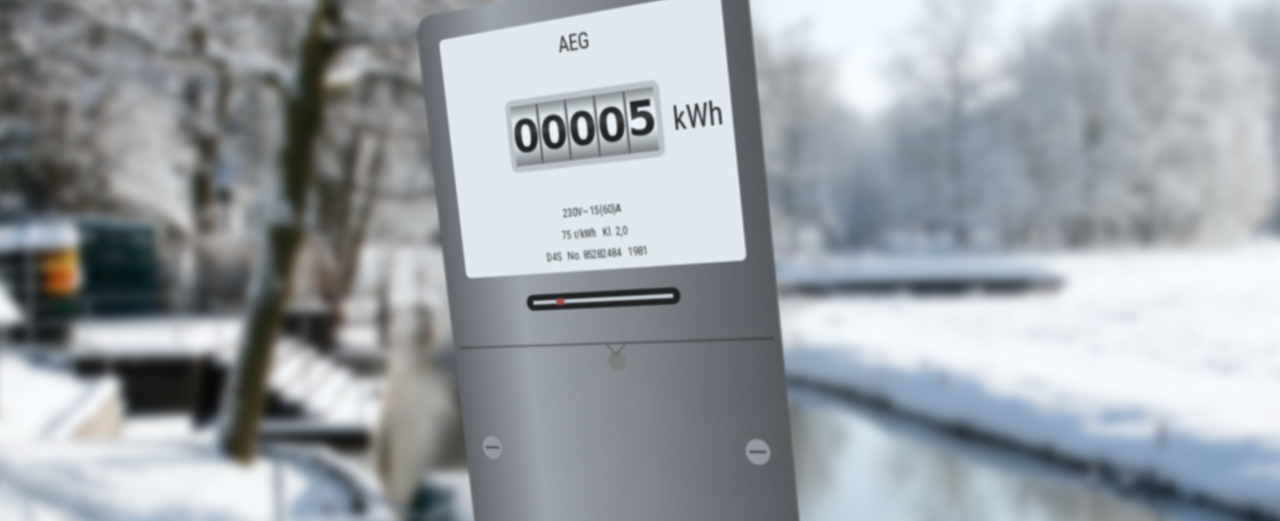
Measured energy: 5
